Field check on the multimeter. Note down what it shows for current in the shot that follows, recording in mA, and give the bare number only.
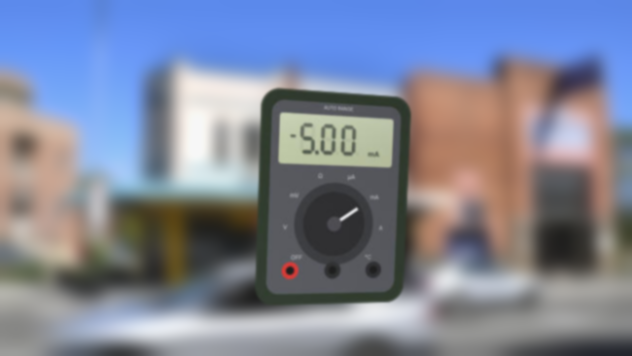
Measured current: -5.00
